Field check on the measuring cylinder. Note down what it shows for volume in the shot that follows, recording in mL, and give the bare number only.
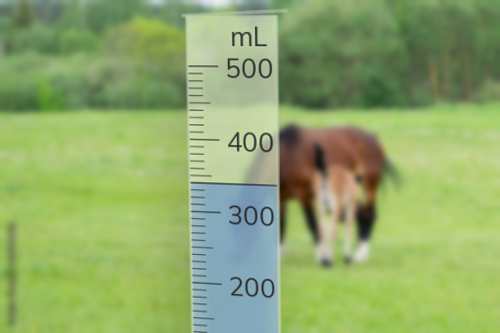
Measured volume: 340
